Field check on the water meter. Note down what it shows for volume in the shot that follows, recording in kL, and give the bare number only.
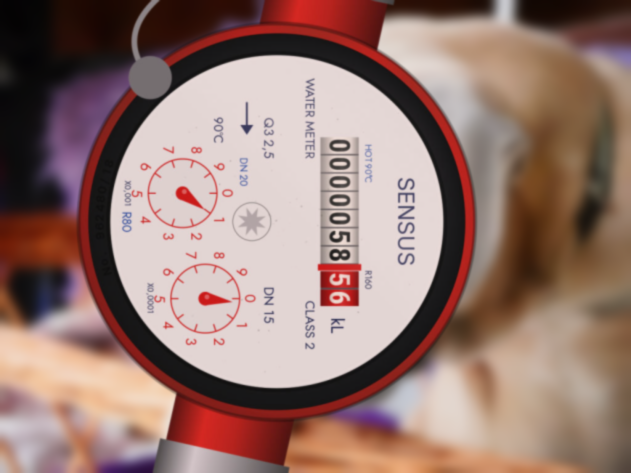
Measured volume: 58.5610
